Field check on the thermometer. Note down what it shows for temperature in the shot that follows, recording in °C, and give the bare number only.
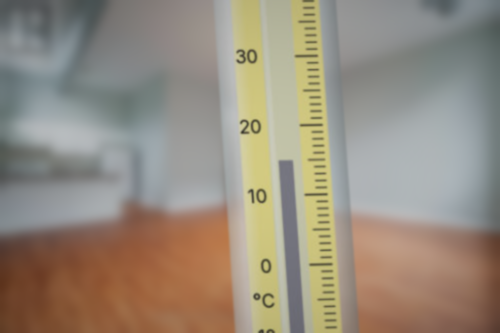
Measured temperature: 15
